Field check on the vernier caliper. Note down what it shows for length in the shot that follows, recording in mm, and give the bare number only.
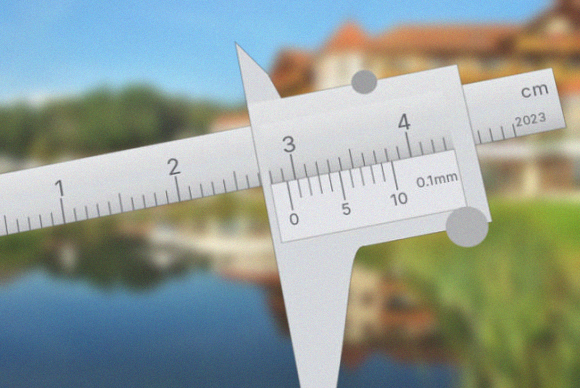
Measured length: 29.3
